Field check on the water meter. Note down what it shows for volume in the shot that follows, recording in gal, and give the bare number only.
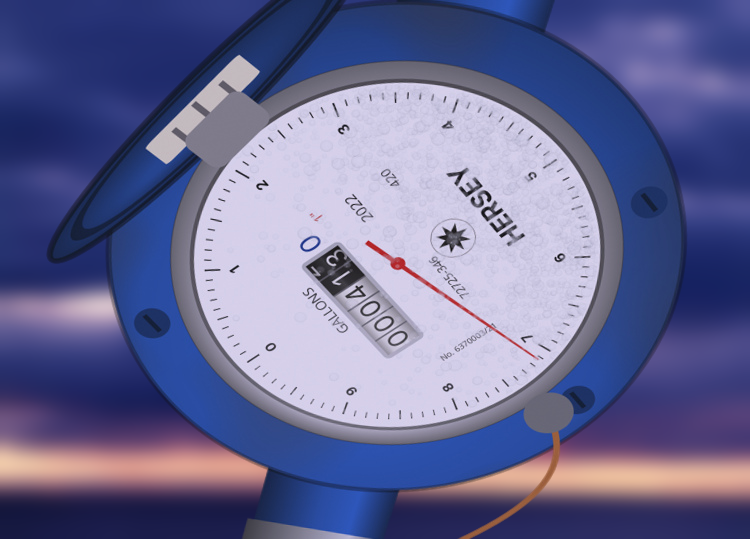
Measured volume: 4127.1
